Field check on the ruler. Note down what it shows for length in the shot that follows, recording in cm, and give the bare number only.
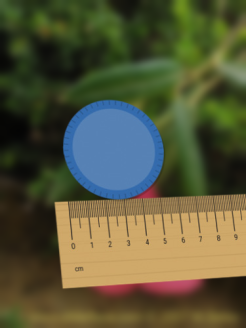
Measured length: 5.5
